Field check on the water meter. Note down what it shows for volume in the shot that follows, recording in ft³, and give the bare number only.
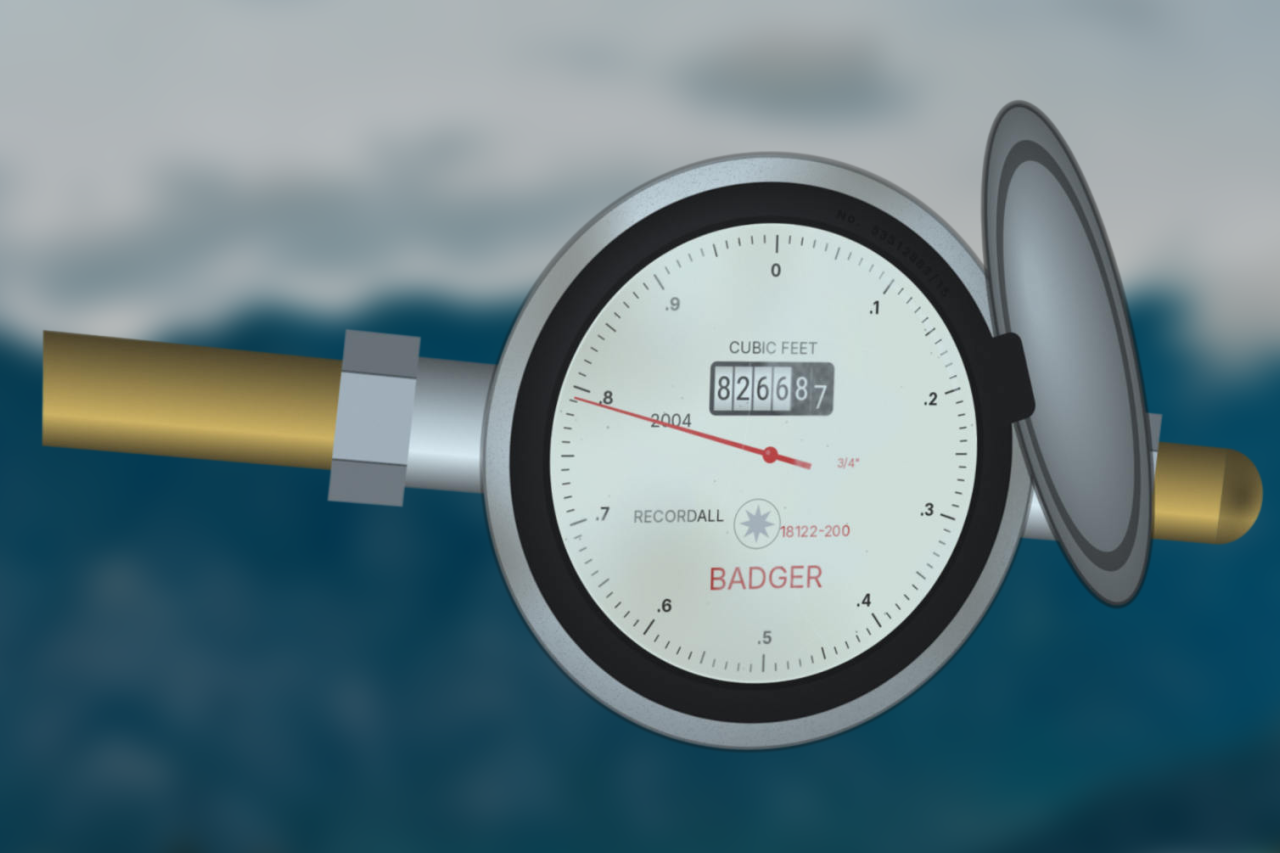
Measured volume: 826686.79
